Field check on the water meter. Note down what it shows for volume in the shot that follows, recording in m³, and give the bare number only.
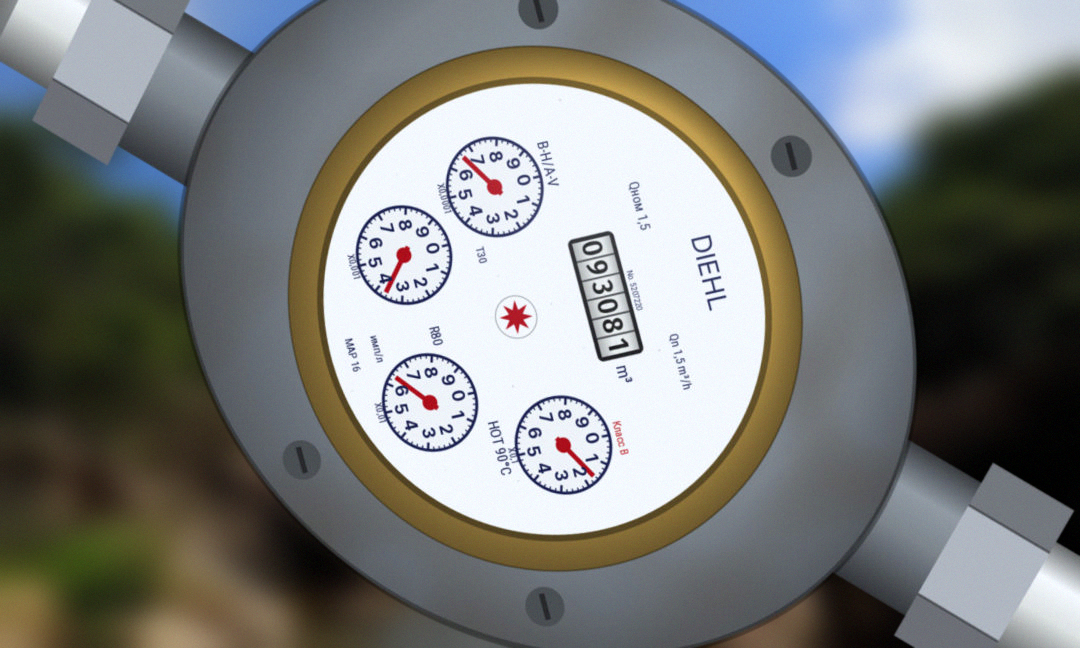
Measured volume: 93081.1636
